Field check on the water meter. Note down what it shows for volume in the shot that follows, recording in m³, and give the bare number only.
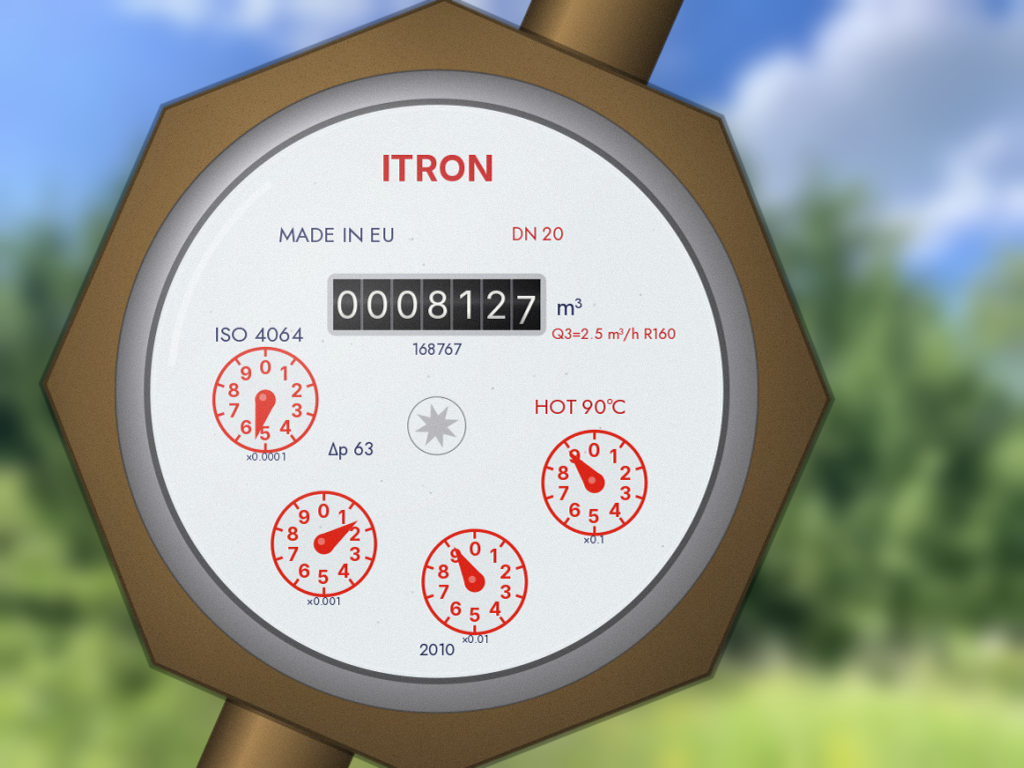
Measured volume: 8126.8915
